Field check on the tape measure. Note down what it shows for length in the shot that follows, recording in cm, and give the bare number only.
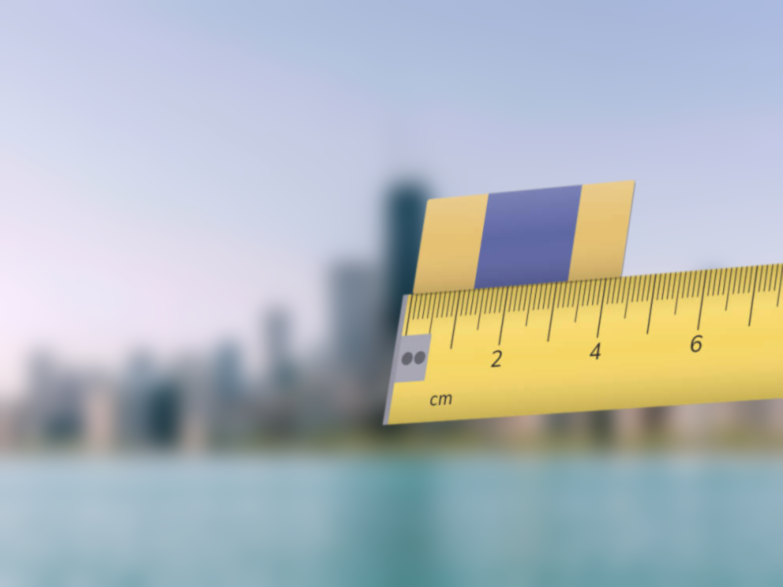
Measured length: 4.3
